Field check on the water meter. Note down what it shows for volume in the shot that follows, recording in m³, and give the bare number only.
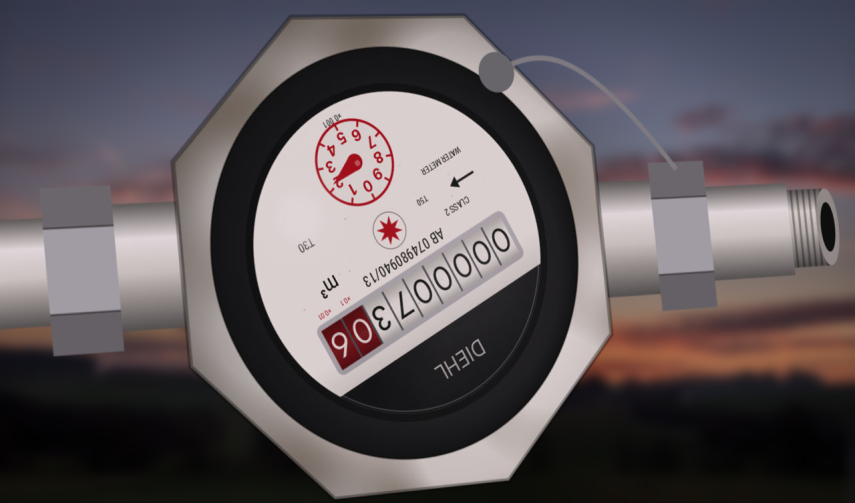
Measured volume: 73.062
